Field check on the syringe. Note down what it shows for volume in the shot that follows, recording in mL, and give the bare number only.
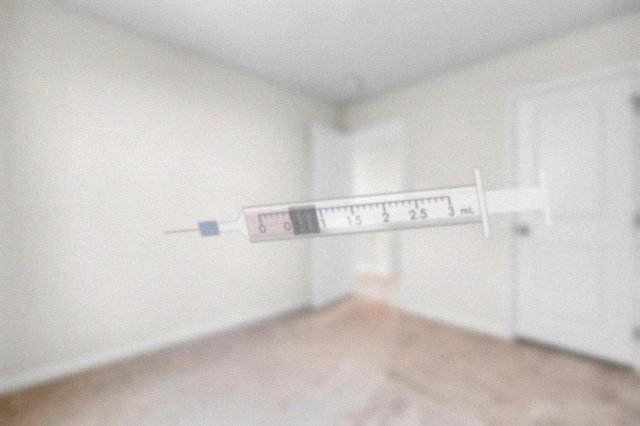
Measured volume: 0.5
